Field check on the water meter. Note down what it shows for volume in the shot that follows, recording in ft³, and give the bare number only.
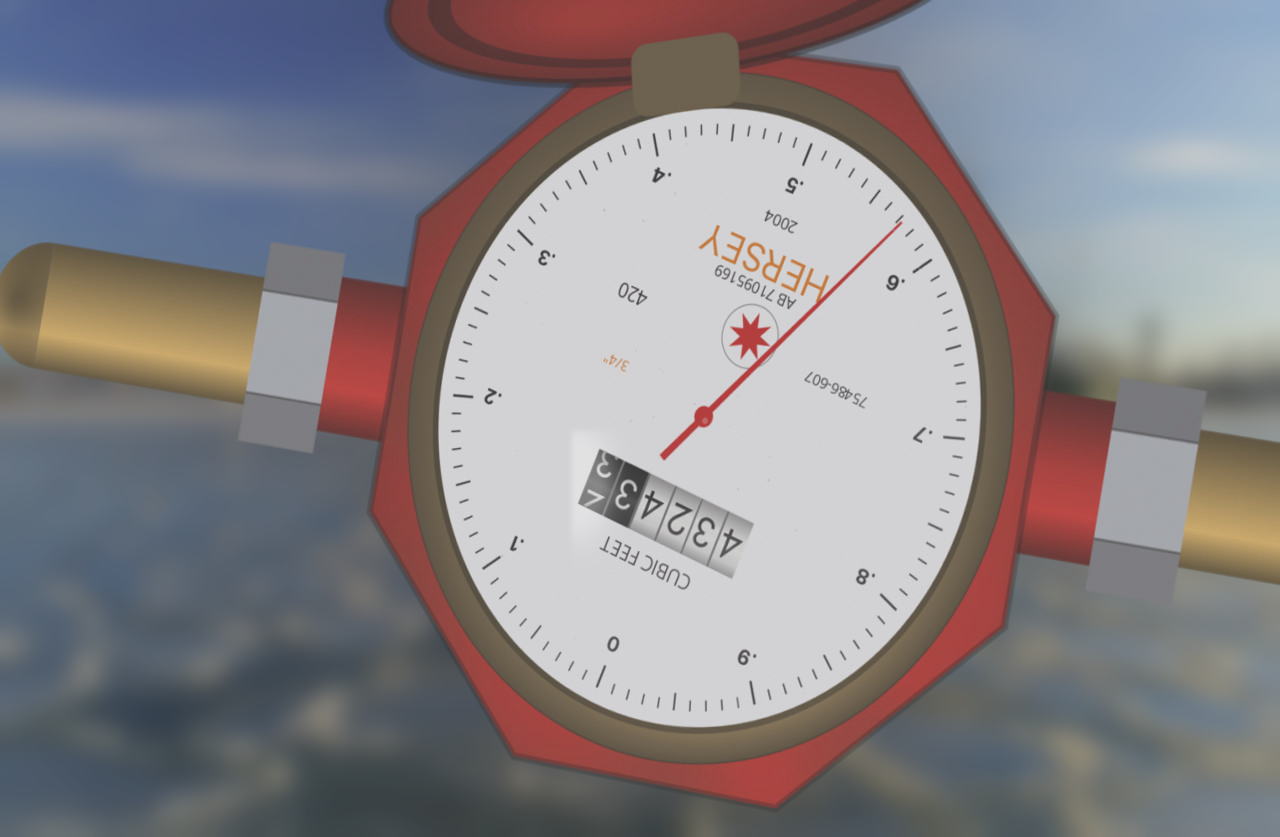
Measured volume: 432432.57
